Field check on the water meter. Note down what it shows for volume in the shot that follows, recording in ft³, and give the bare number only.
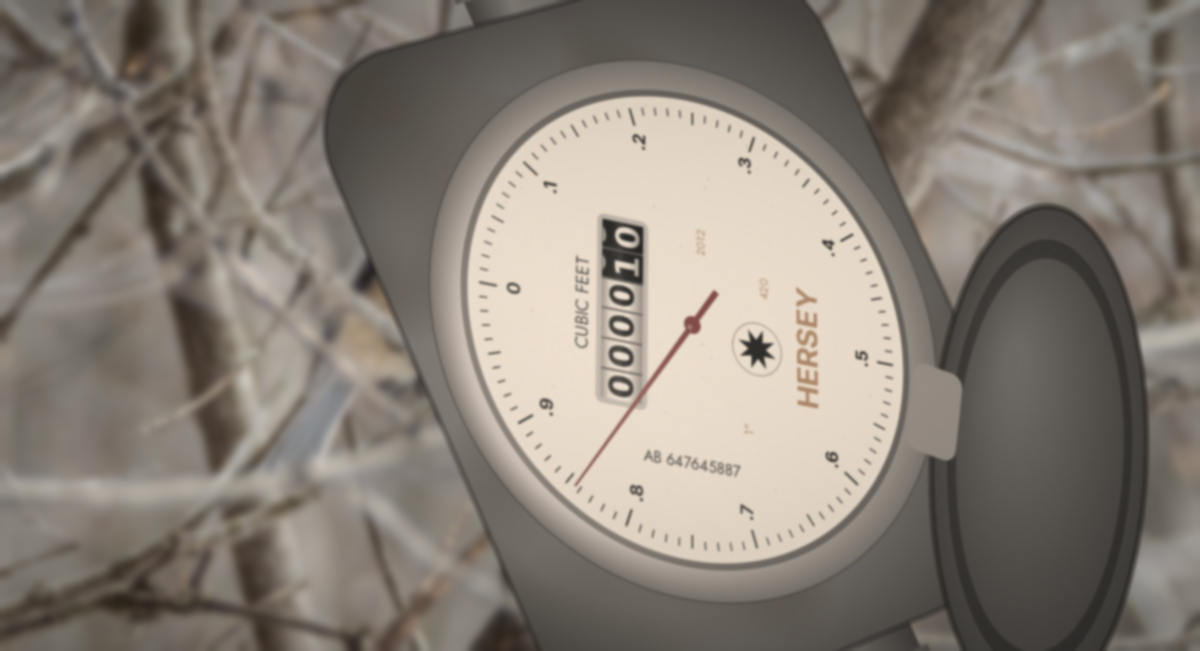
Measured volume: 9.84
